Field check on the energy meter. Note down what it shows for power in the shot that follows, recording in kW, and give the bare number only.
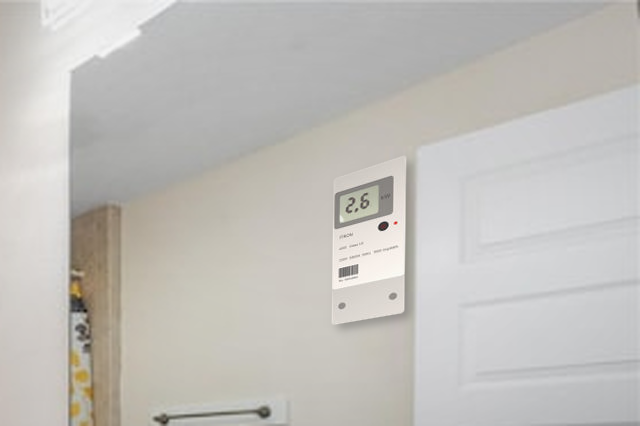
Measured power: 2.6
